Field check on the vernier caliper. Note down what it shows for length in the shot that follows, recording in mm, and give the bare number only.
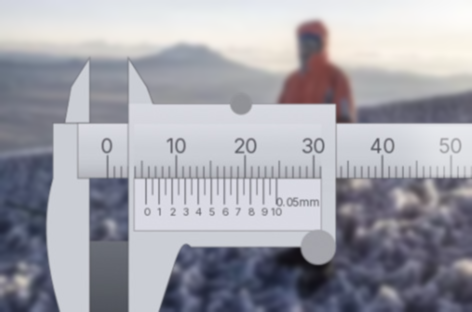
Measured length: 5.6
